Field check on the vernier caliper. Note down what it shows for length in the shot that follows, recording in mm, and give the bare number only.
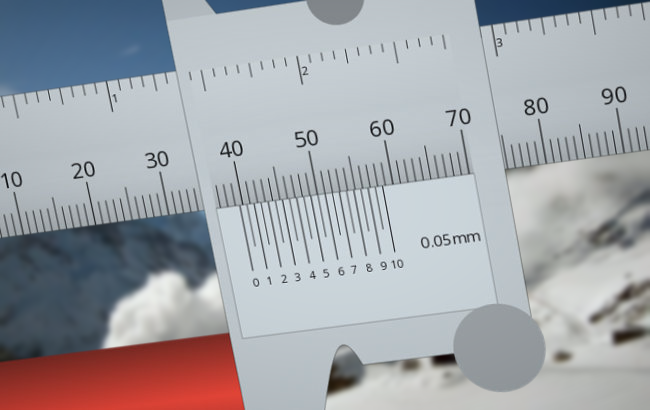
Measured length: 39.6
